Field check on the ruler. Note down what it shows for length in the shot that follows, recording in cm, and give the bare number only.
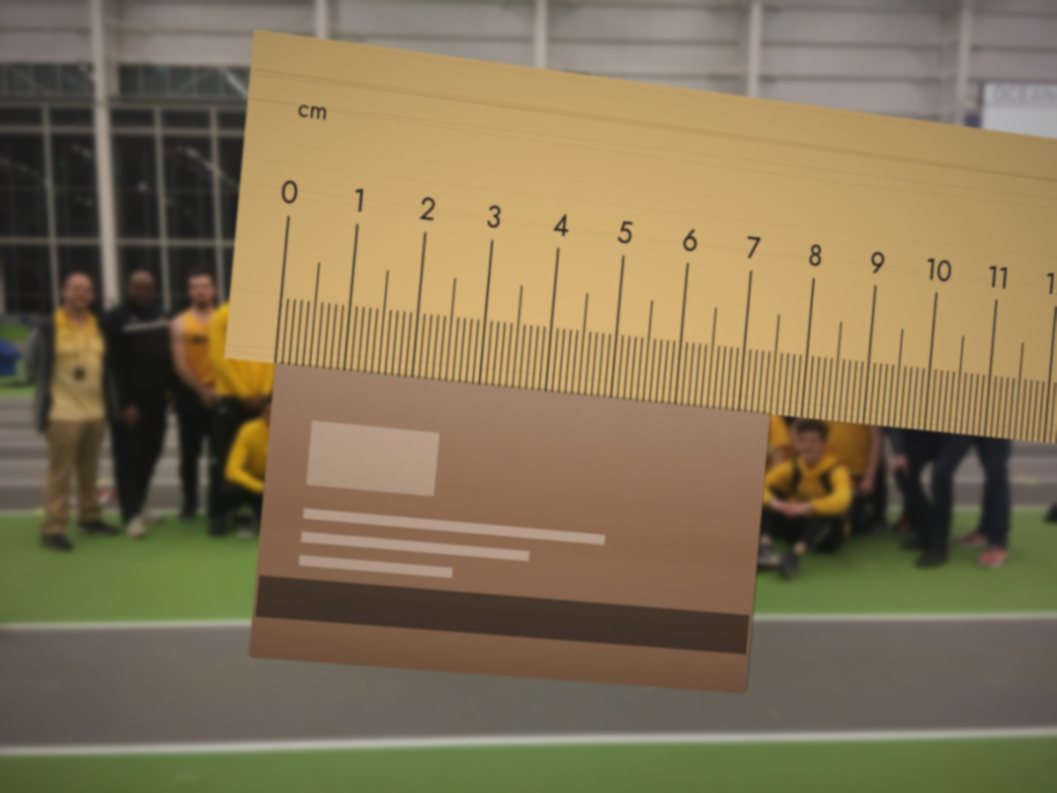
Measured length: 7.5
